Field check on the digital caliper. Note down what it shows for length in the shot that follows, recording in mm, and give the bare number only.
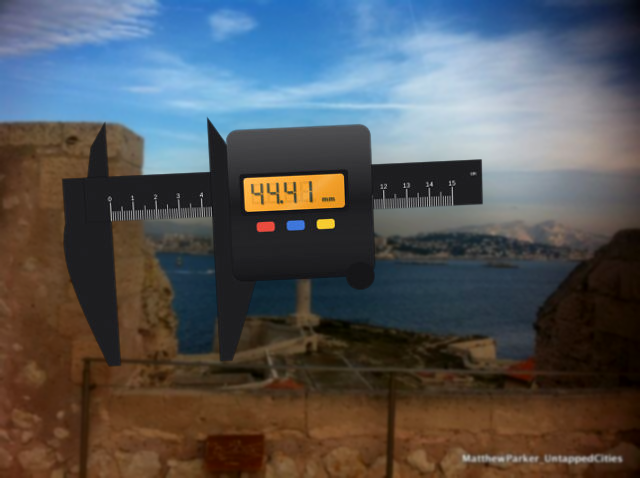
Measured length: 44.41
